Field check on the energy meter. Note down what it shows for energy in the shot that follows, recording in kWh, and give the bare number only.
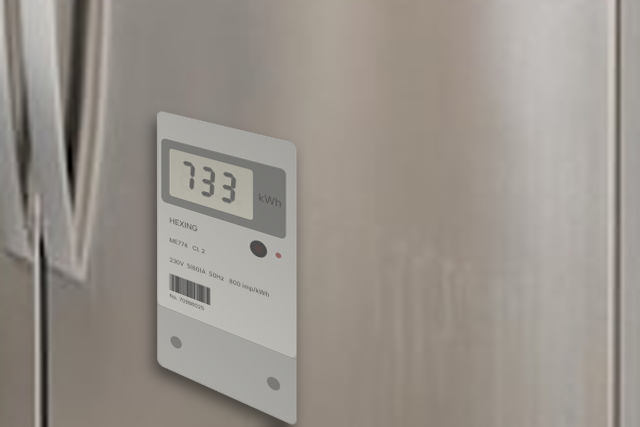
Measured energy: 733
